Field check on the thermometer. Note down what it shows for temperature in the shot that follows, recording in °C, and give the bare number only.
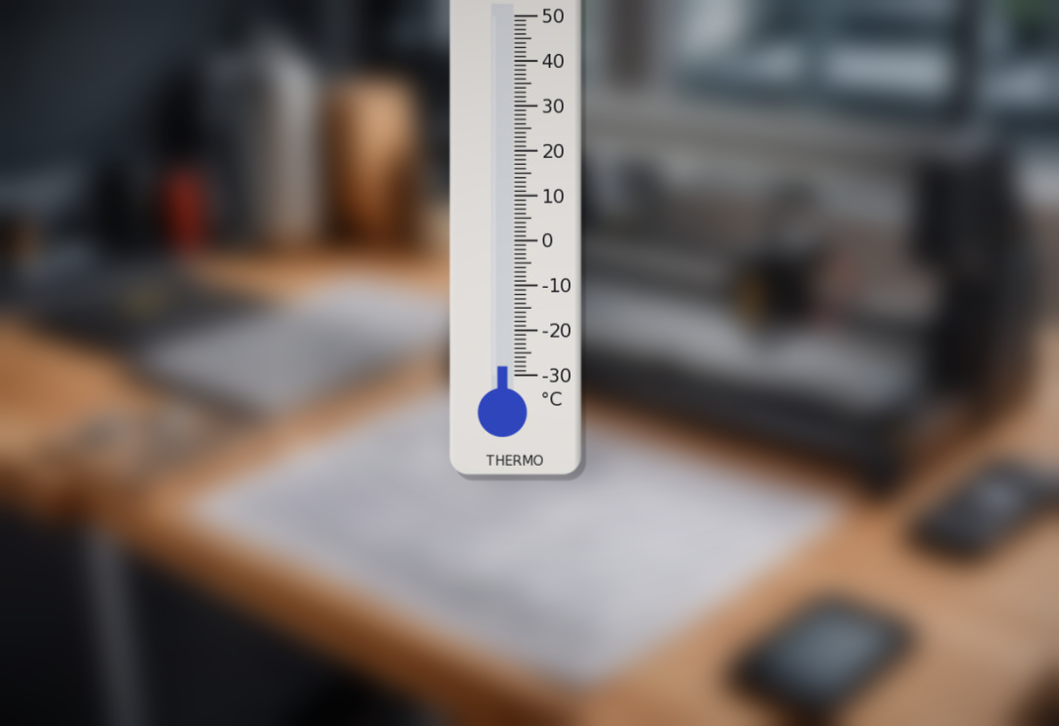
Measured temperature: -28
